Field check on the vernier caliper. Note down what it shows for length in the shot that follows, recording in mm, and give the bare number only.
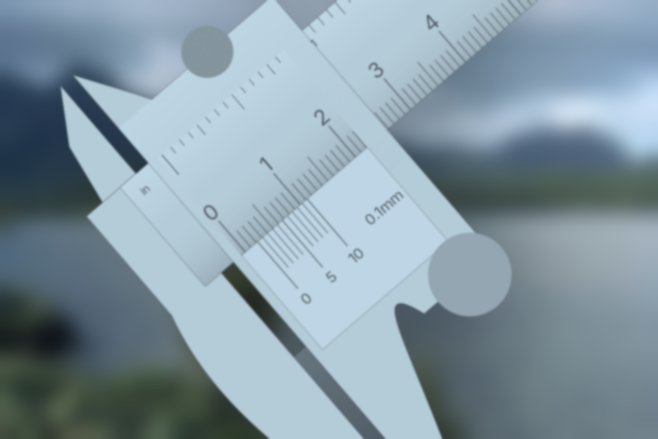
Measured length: 2.2
